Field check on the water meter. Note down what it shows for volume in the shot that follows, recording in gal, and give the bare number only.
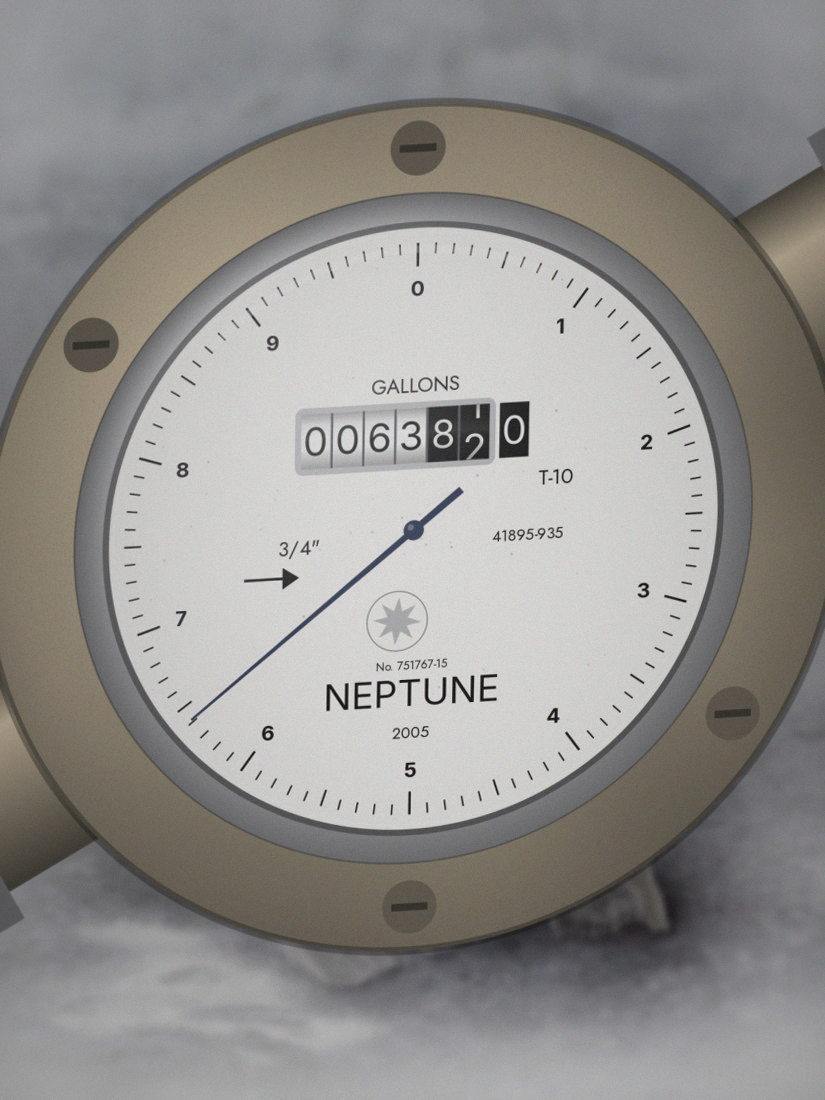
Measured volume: 63816.4
